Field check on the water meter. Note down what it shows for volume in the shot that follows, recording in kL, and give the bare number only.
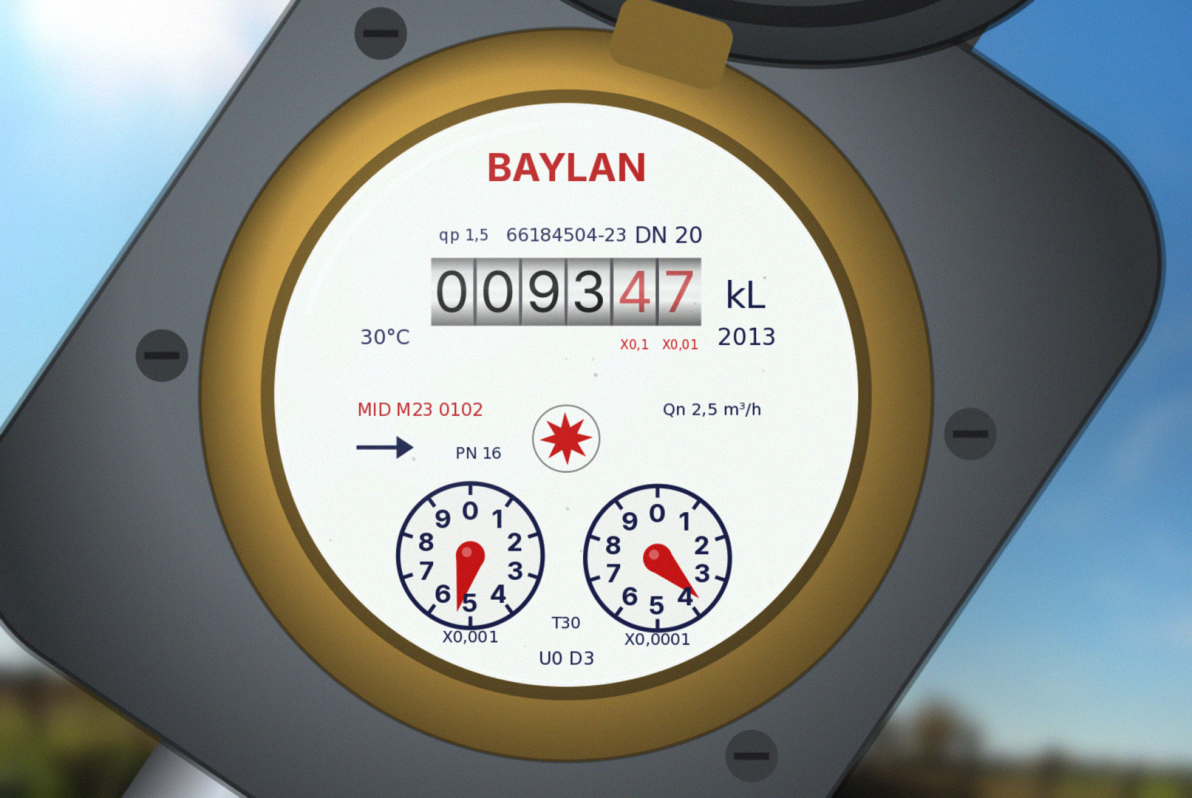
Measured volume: 93.4753
